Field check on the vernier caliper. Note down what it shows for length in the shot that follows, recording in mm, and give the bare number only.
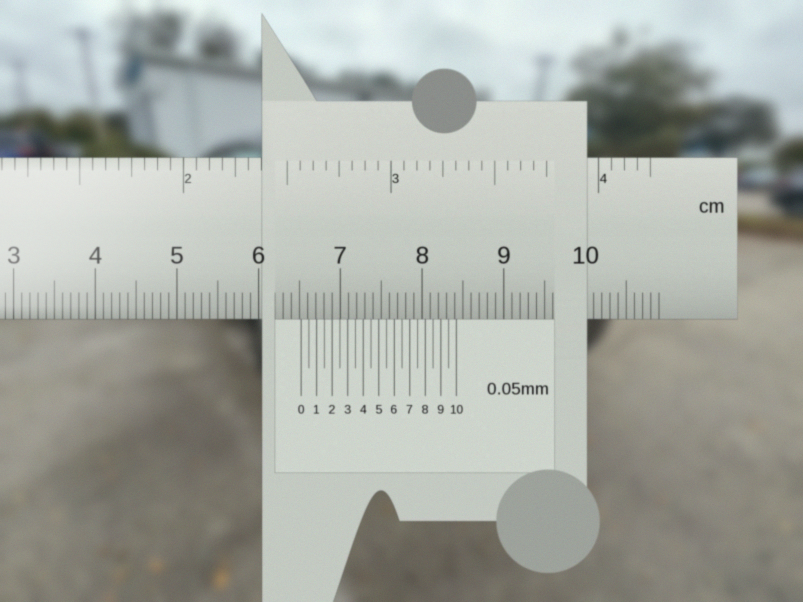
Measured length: 65.2
